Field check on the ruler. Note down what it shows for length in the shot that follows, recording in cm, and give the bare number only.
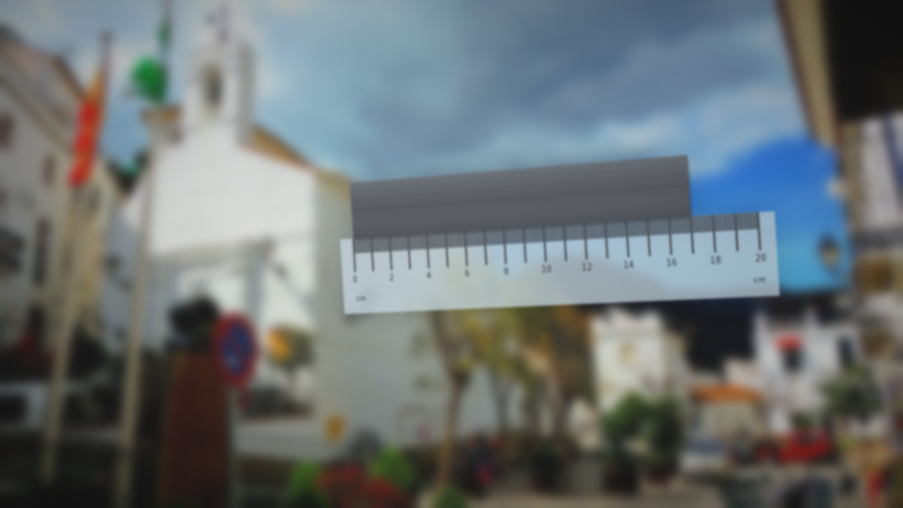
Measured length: 17
